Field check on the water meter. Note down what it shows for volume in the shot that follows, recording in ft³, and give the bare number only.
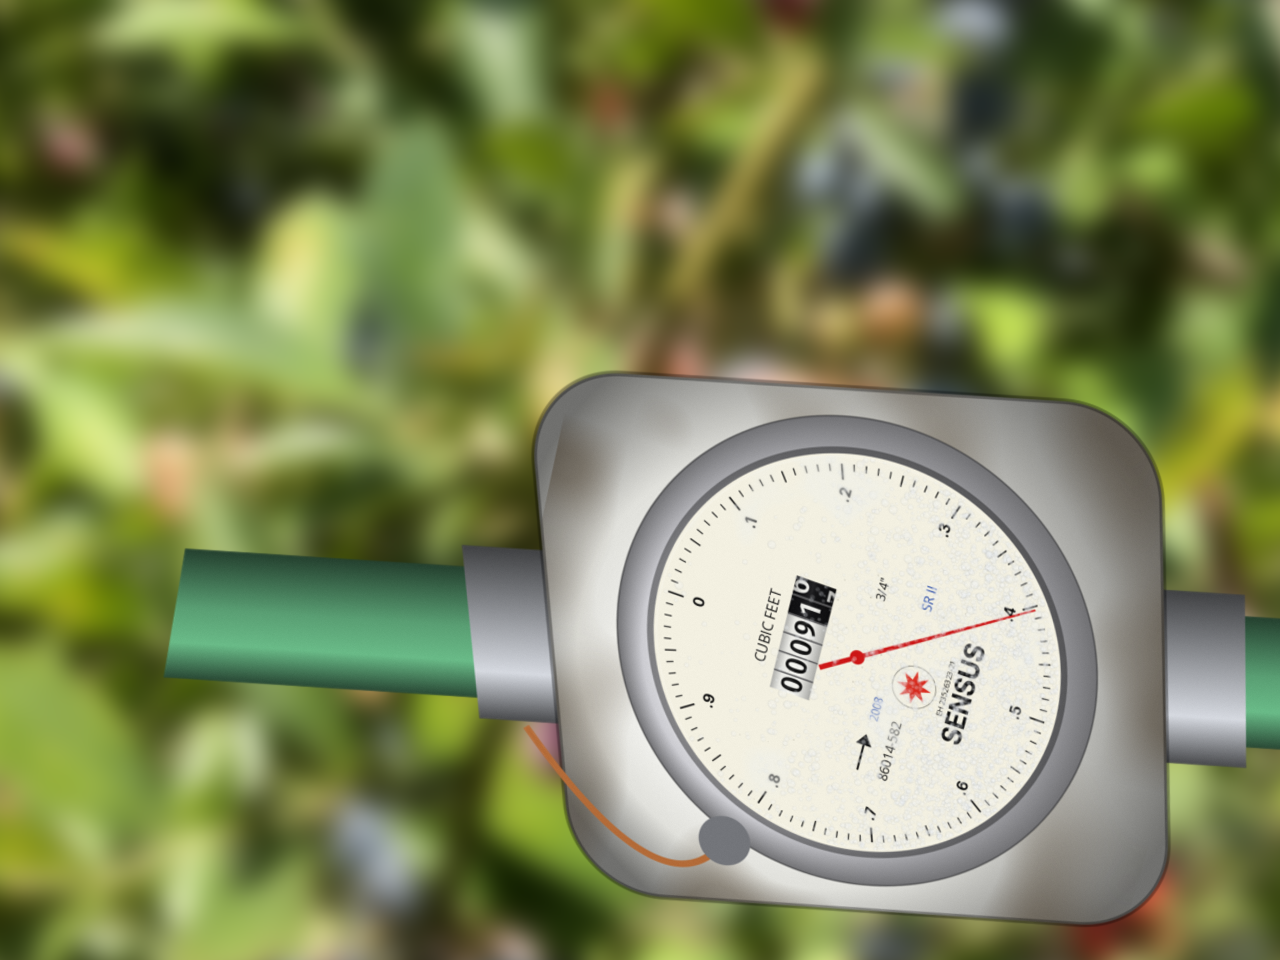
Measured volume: 916.40
